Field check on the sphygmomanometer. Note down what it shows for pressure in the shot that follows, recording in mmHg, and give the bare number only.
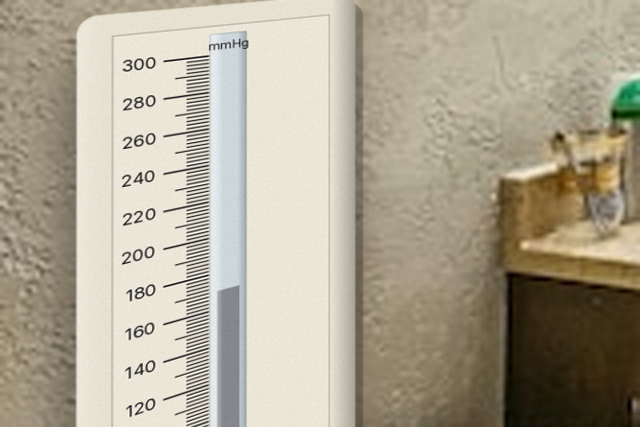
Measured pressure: 170
